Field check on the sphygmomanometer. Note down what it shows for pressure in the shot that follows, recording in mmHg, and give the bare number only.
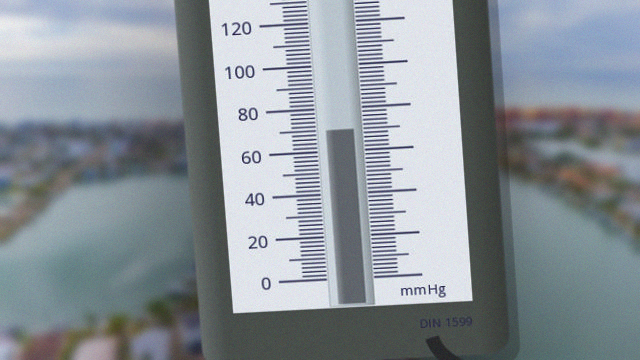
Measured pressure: 70
